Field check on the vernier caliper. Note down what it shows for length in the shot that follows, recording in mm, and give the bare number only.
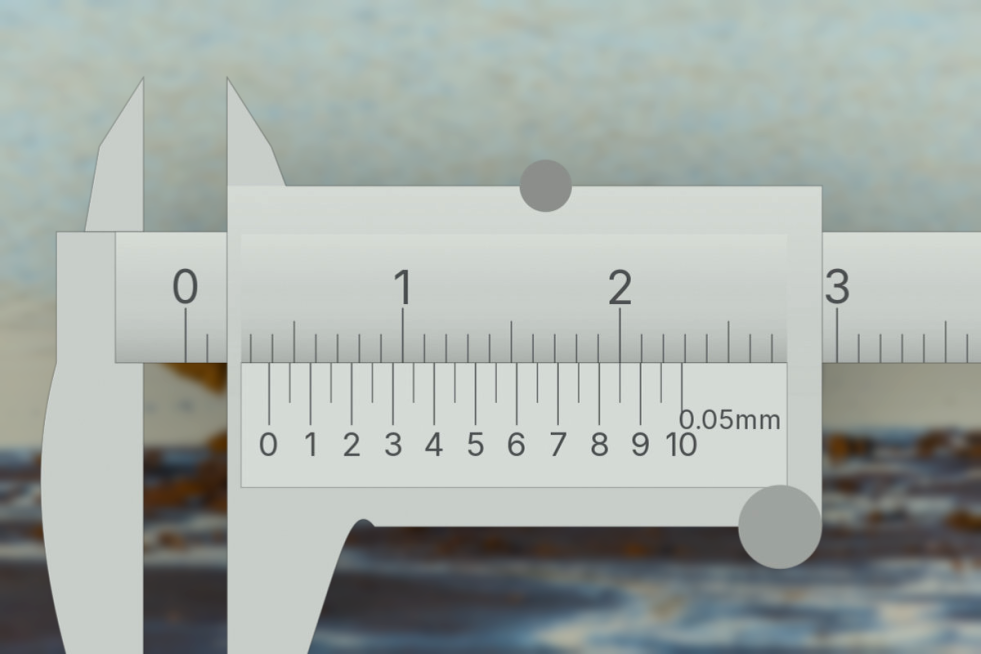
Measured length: 3.85
